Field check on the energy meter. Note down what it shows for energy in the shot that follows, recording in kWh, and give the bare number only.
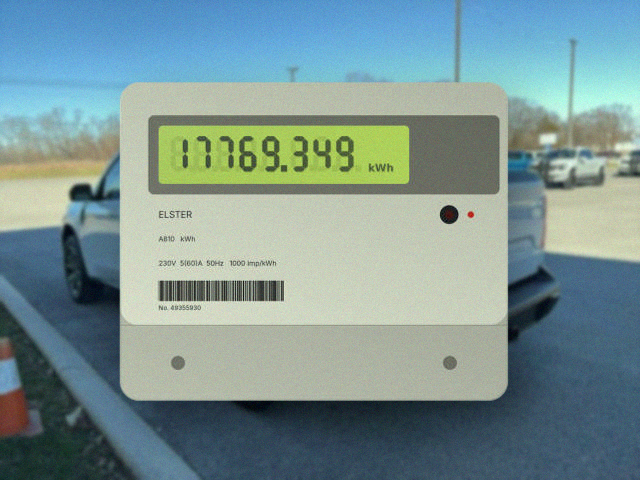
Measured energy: 17769.349
